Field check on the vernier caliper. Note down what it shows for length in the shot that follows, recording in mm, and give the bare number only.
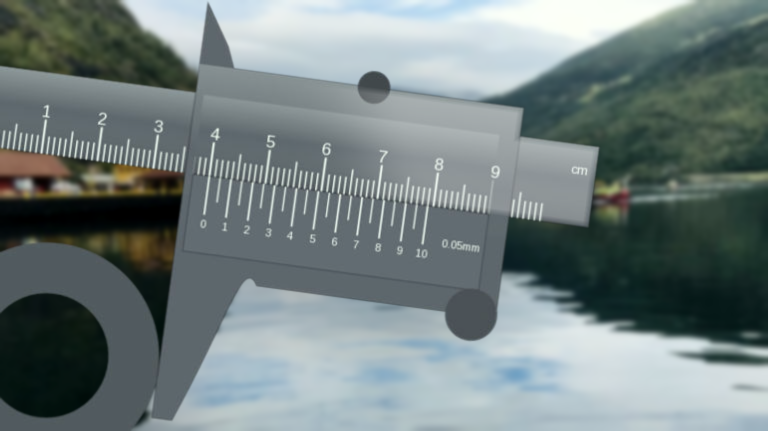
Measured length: 40.0
